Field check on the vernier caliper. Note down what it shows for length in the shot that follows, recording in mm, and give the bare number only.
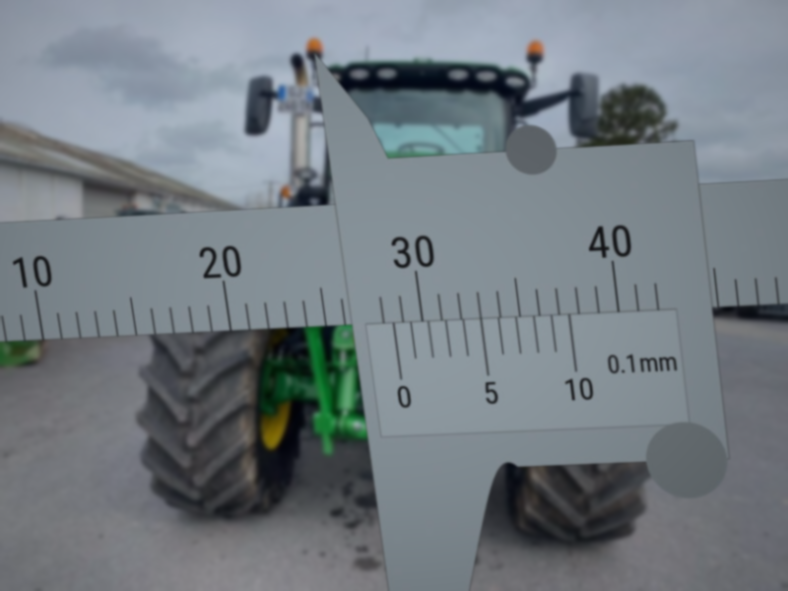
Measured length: 28.5
